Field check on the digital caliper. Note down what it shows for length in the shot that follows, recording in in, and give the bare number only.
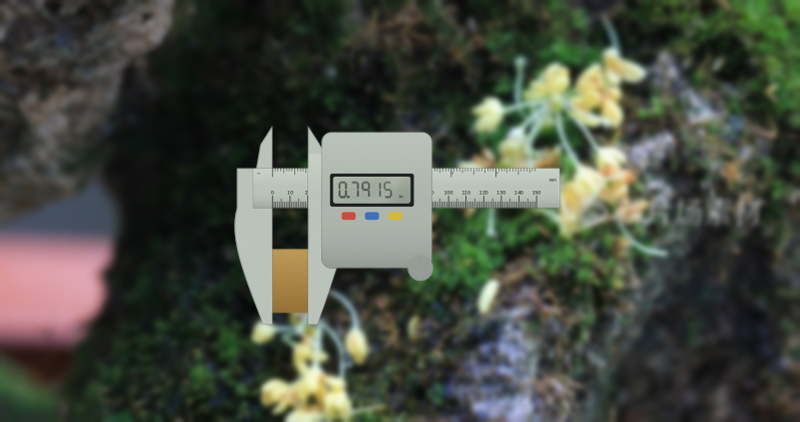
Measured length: 0.7915
